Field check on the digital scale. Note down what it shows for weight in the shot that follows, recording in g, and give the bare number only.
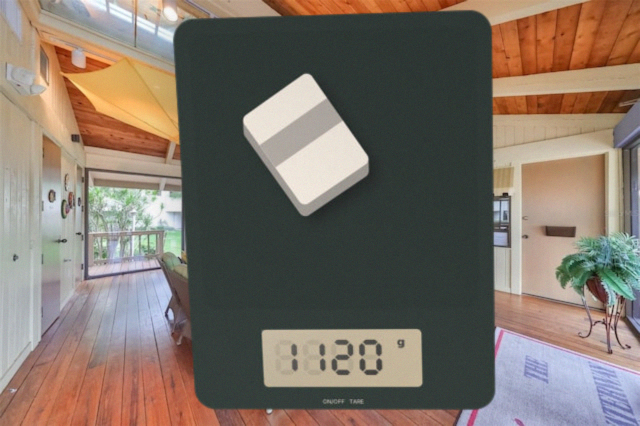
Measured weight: 1120
